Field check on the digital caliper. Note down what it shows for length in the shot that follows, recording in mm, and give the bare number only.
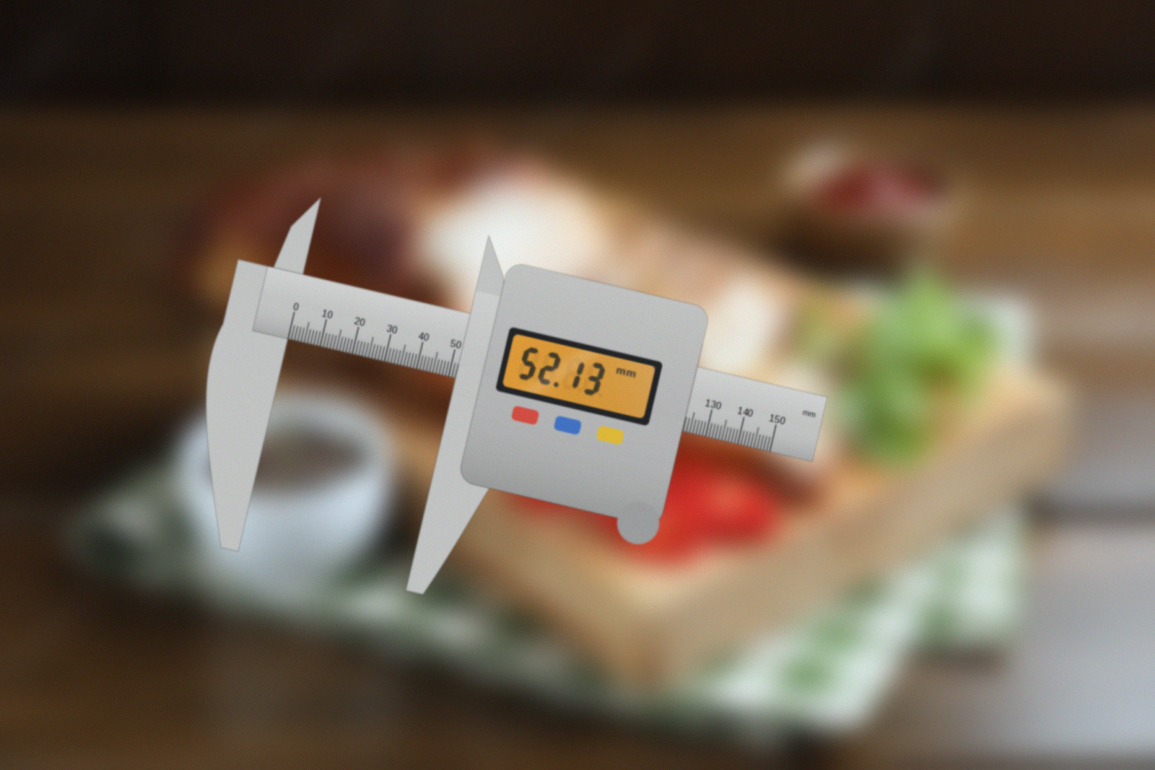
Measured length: 52.13
